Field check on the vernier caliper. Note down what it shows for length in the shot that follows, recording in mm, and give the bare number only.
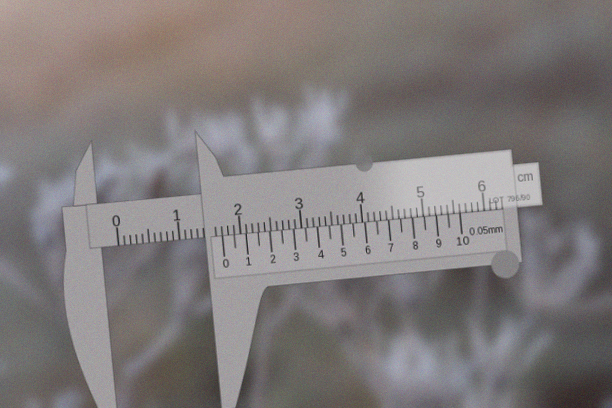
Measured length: 17.0
